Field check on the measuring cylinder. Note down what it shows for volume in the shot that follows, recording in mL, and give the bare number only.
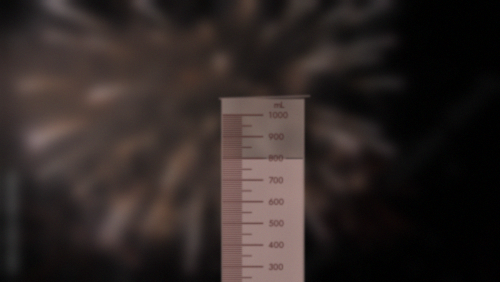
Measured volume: 800
